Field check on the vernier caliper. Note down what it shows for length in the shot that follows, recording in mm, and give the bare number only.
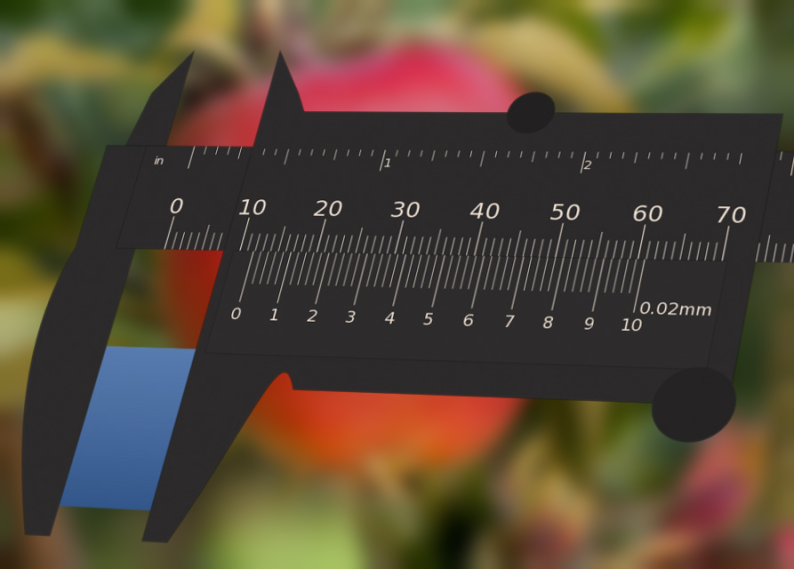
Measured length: 11.8
